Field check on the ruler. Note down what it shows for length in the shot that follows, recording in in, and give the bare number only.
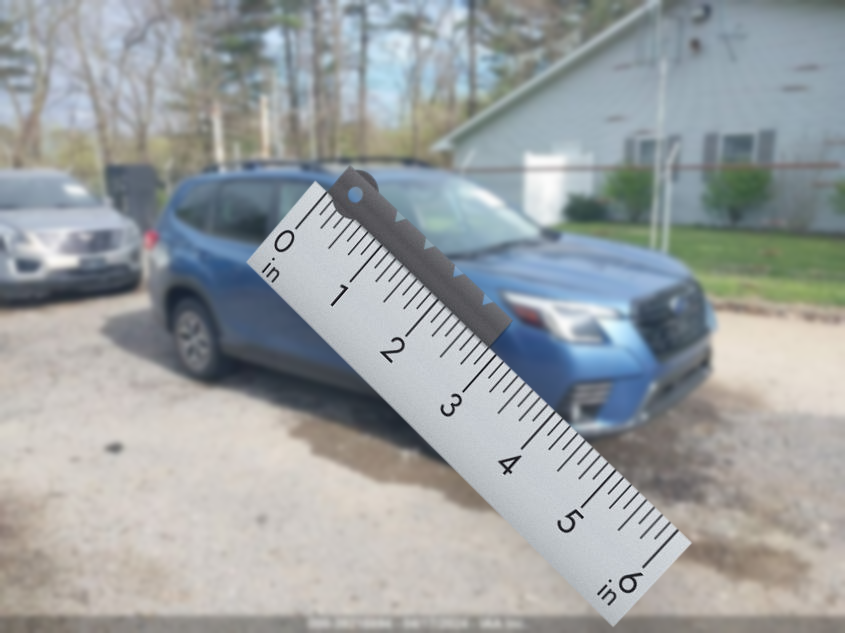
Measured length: 2.875
